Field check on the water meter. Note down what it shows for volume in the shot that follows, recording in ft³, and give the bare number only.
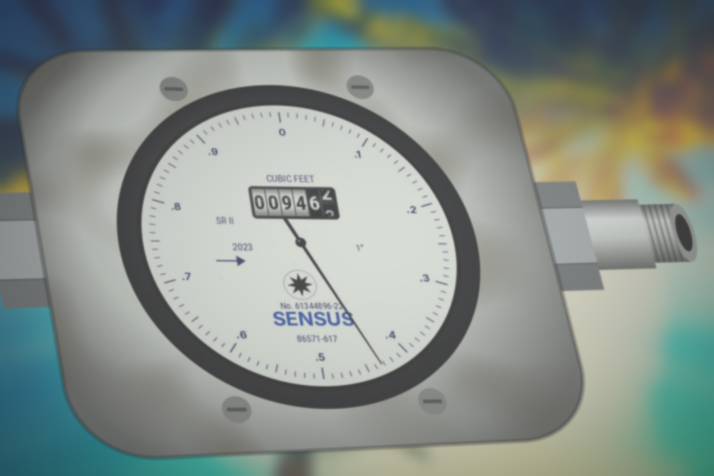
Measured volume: 9462.43
